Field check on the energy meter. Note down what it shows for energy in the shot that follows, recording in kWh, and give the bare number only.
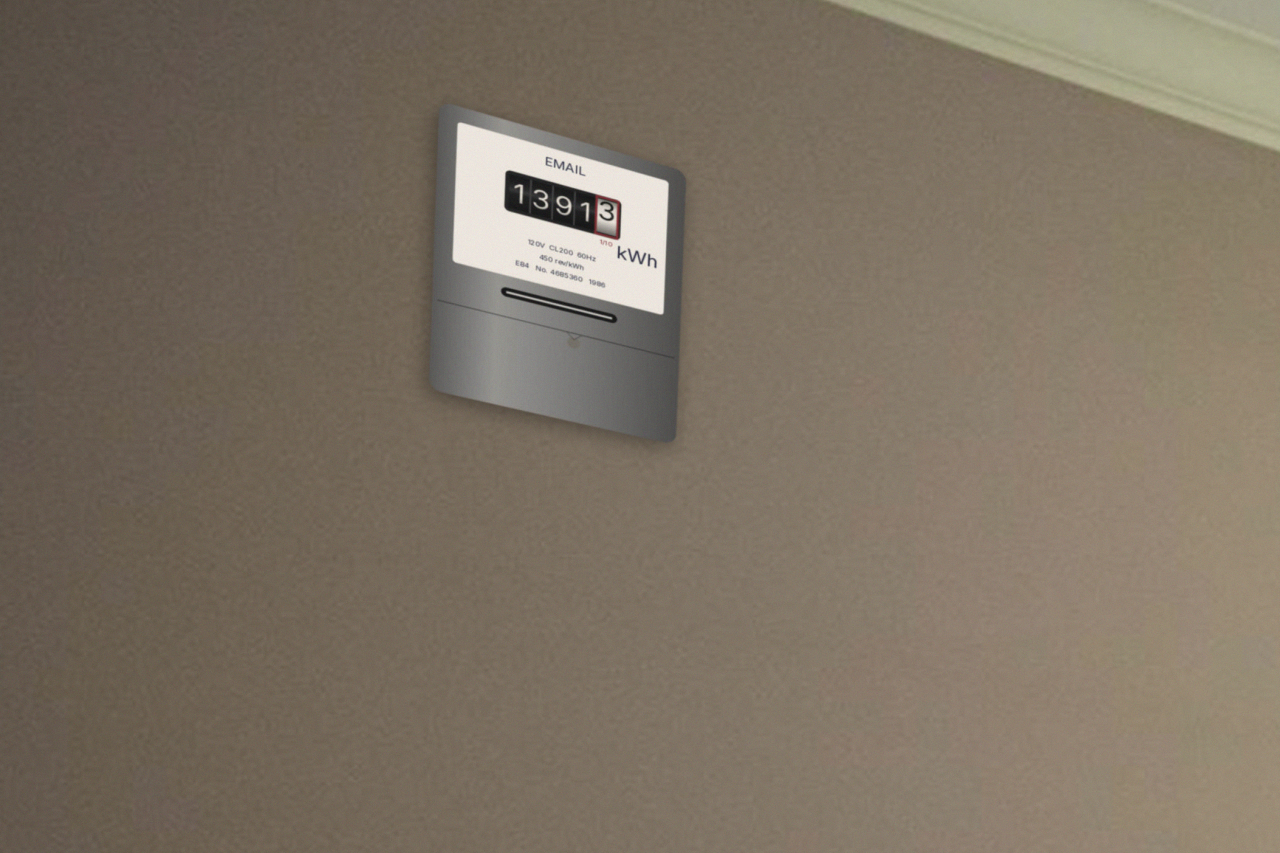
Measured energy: 1391.3
